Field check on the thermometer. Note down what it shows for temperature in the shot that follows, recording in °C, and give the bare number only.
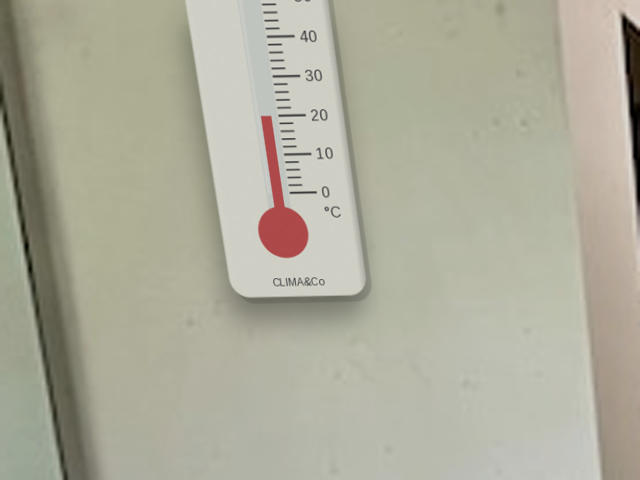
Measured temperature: 20
